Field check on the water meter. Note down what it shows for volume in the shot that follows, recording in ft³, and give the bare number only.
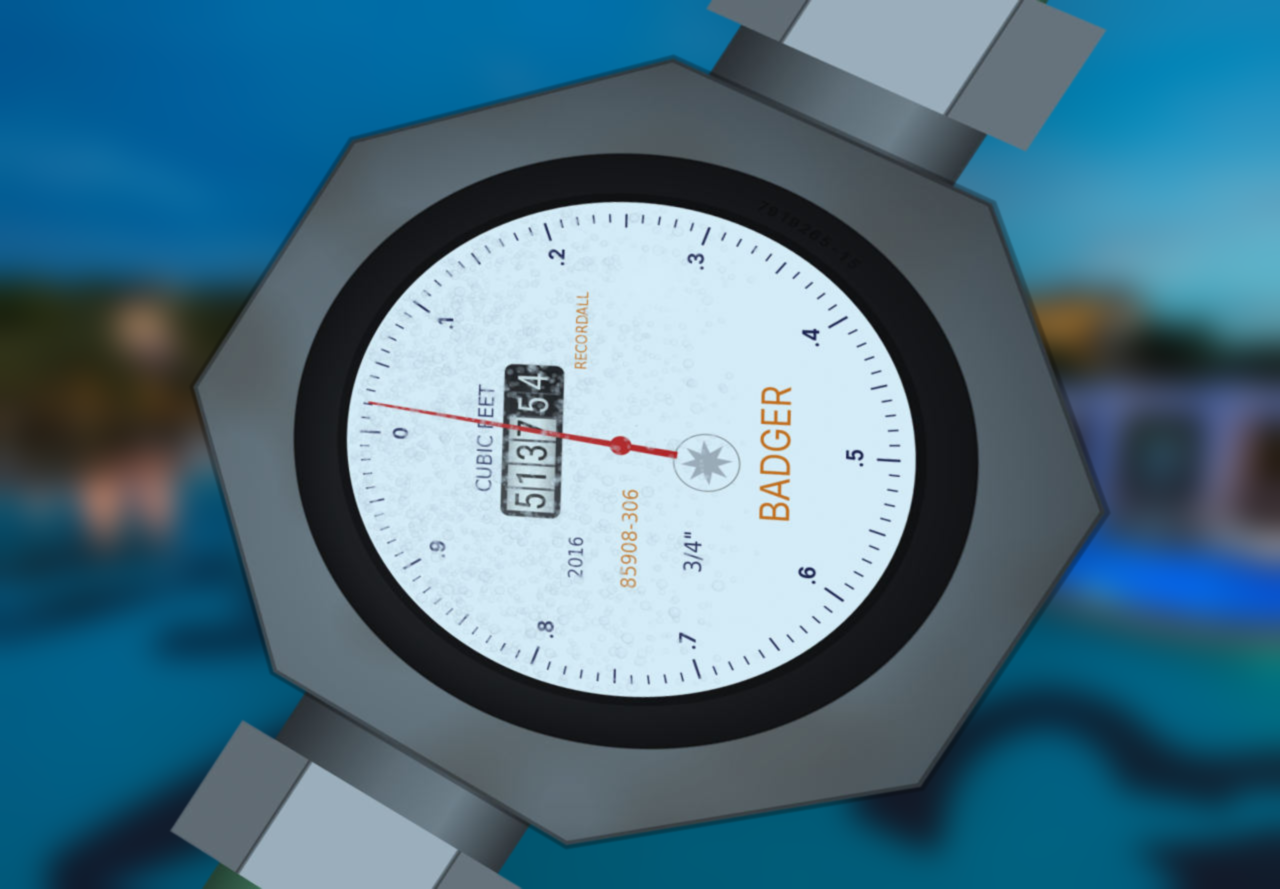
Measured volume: 513754.02
